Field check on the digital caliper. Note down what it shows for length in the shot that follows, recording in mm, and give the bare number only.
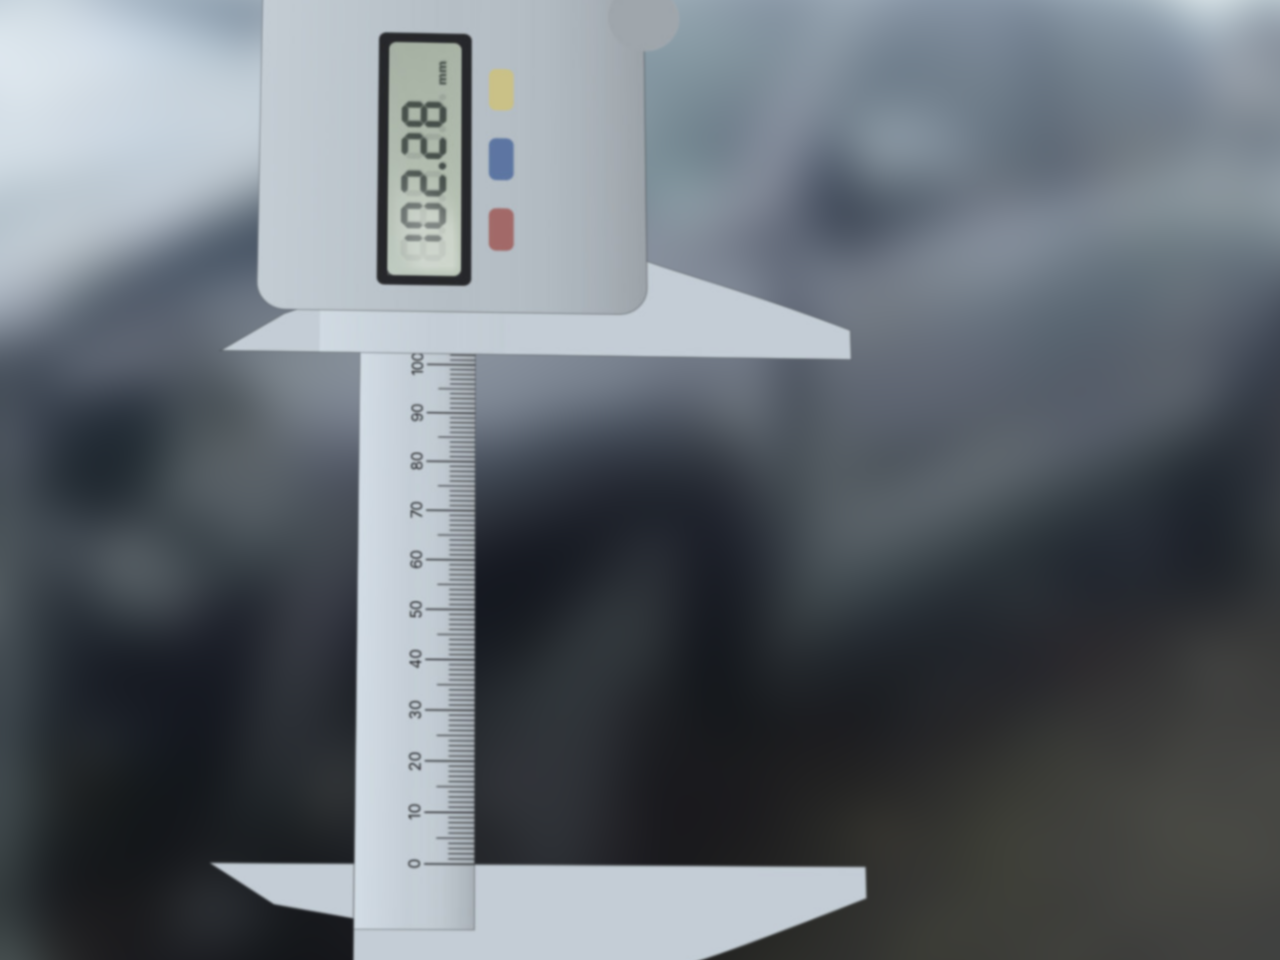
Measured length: 102.28
